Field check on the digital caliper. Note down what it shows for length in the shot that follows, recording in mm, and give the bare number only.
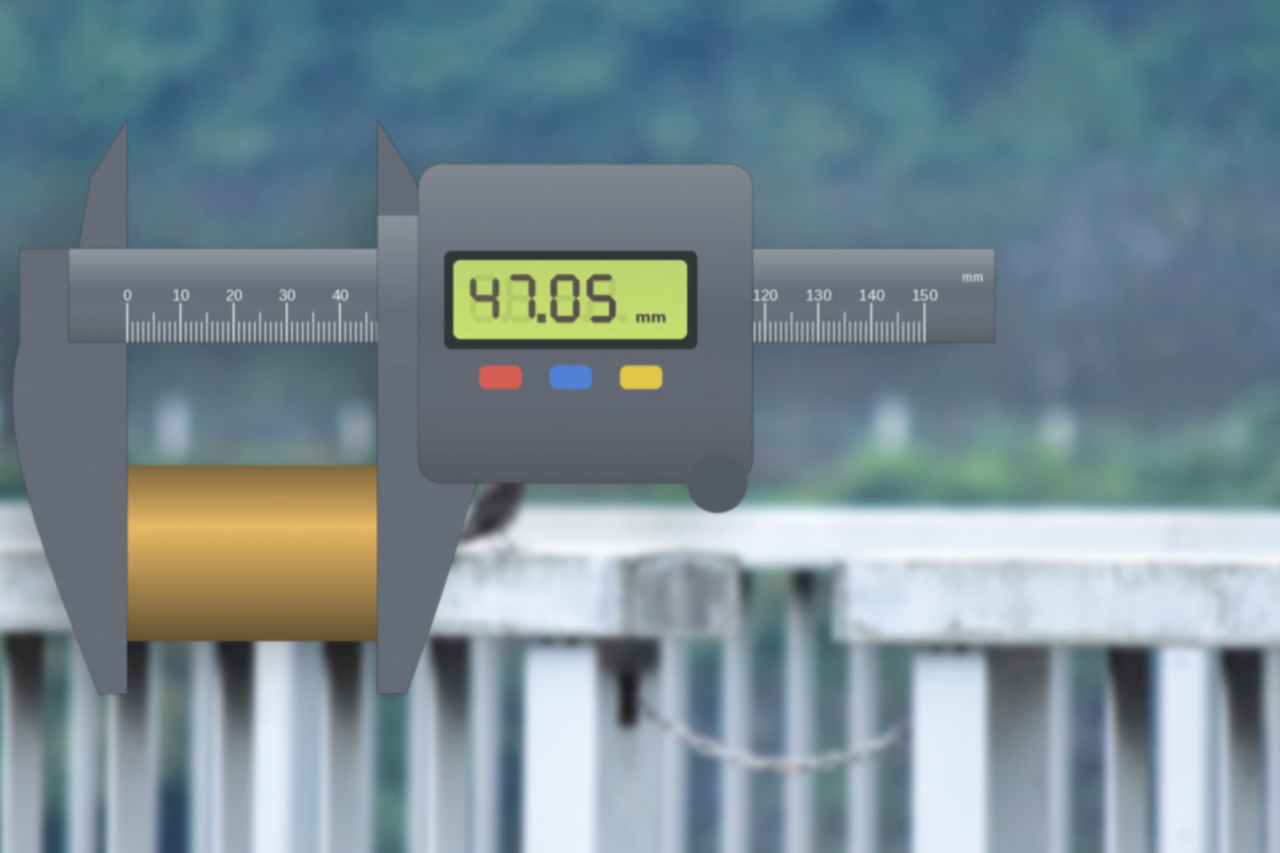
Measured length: 47.05
